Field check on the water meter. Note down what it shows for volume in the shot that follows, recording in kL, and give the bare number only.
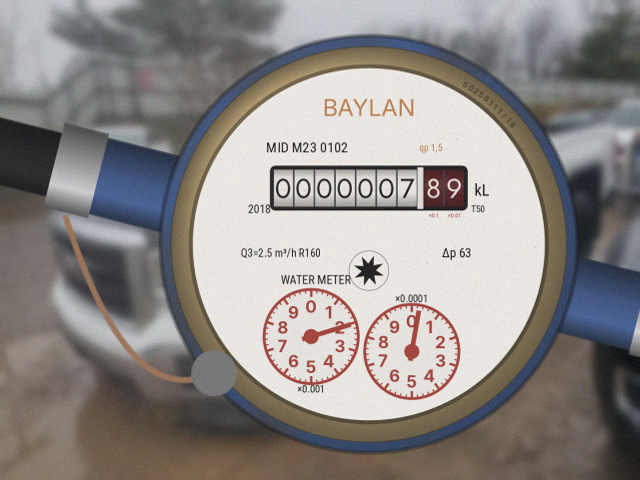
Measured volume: 7.8920
